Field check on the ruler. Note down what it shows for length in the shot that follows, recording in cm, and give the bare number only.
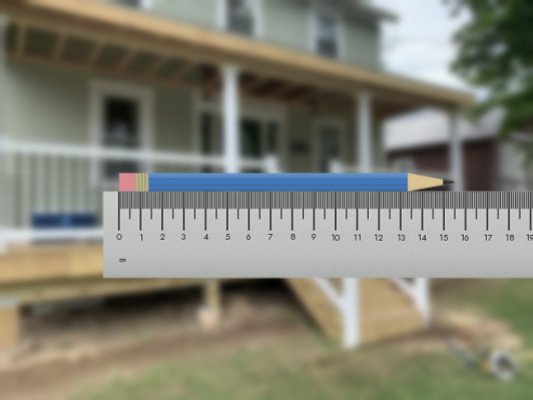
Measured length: 15.5
